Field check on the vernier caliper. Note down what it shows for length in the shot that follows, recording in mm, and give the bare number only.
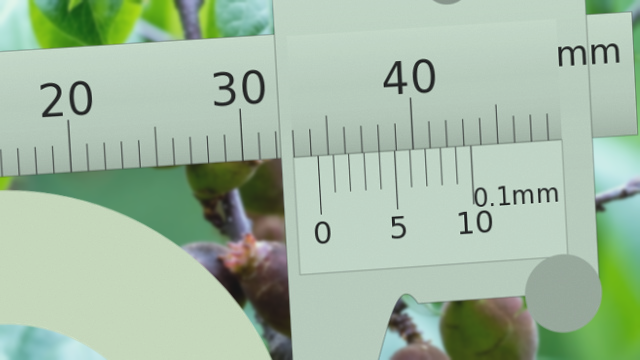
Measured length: 34.4
